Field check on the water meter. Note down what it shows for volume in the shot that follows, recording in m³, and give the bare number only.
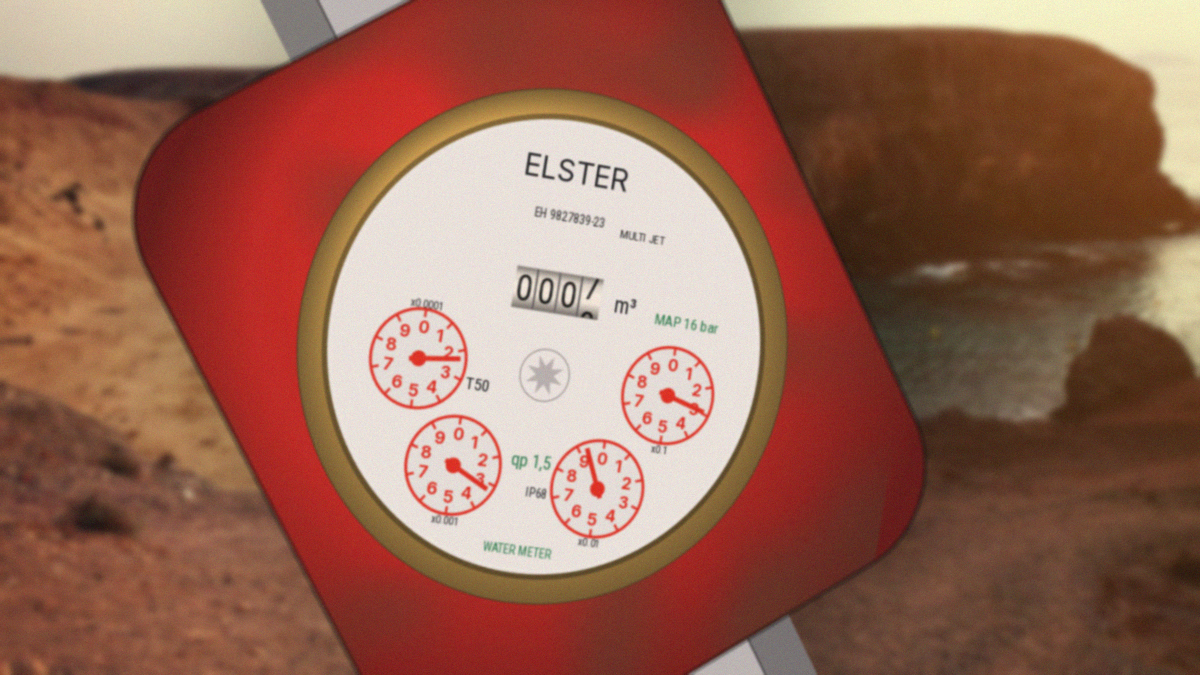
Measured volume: 7.2932
